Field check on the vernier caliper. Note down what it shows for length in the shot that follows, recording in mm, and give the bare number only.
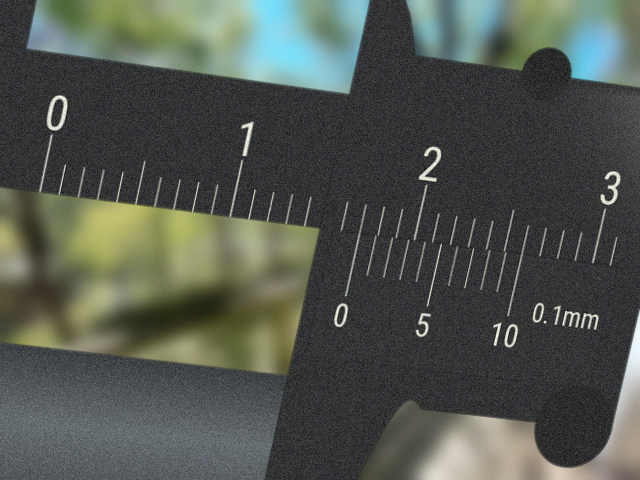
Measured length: 17.0
